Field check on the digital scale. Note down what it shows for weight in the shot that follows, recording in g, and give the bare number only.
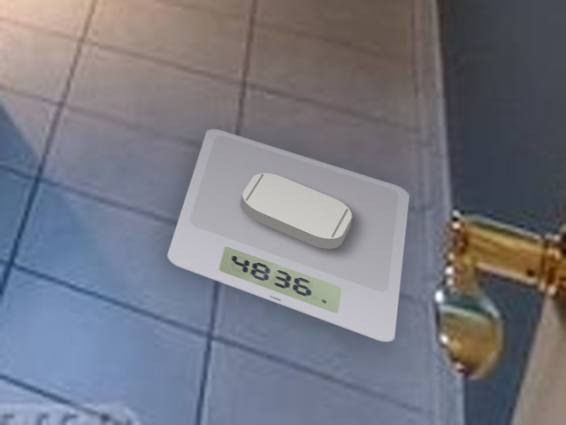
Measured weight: 4836
